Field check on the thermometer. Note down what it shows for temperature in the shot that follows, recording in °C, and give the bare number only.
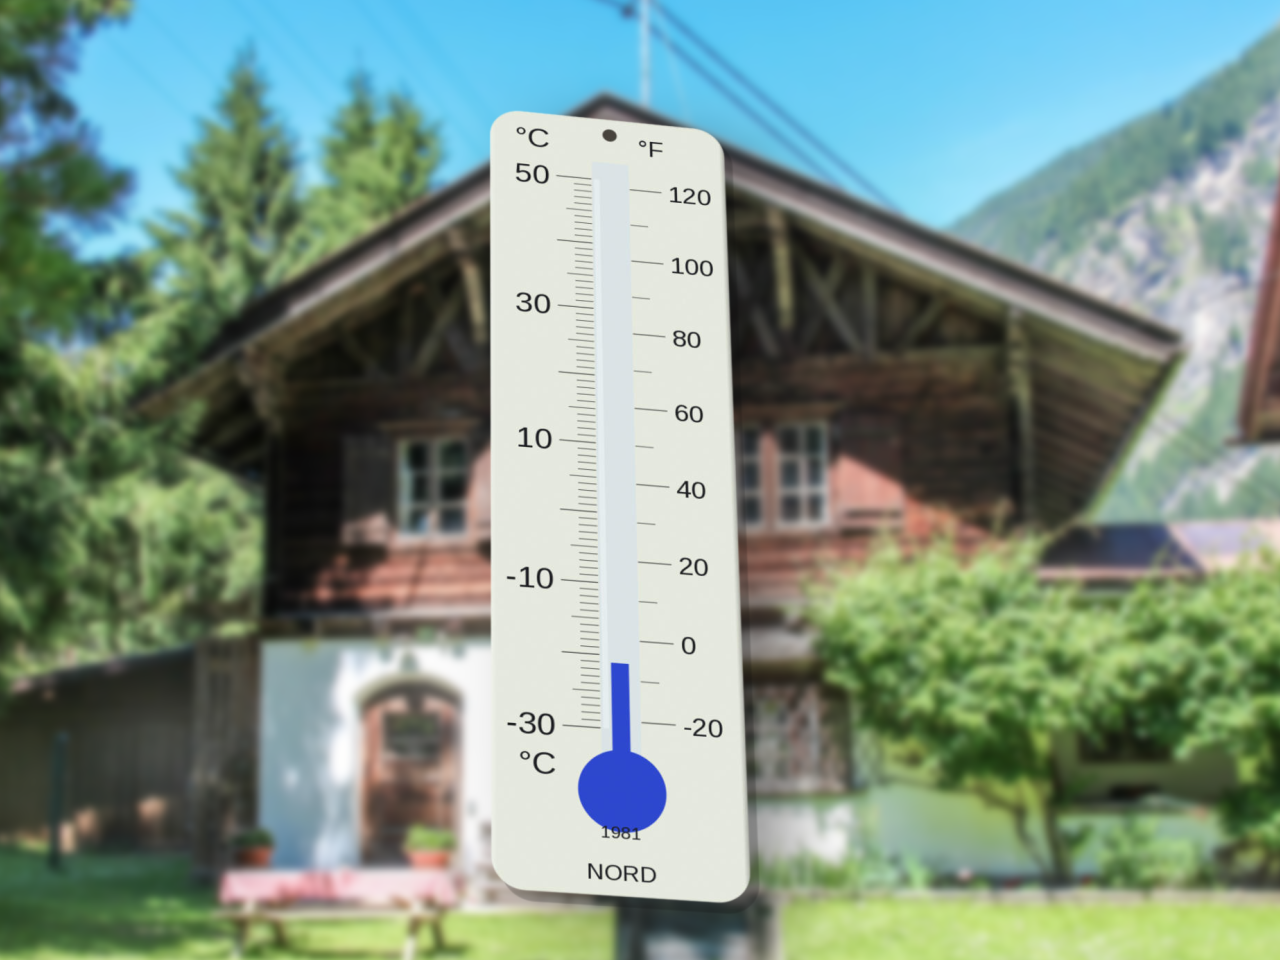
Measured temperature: -21
